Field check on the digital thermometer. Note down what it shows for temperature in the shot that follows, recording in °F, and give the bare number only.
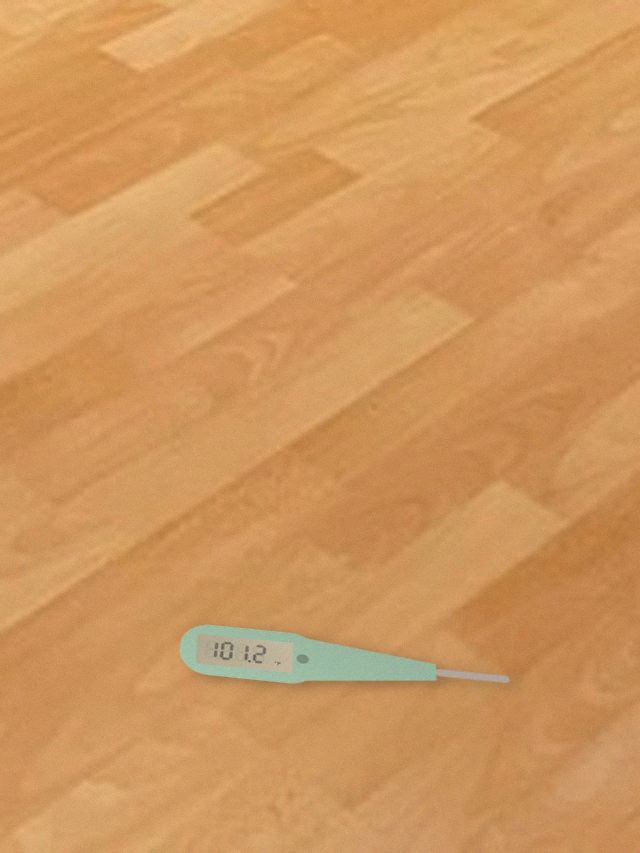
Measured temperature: 101.2
